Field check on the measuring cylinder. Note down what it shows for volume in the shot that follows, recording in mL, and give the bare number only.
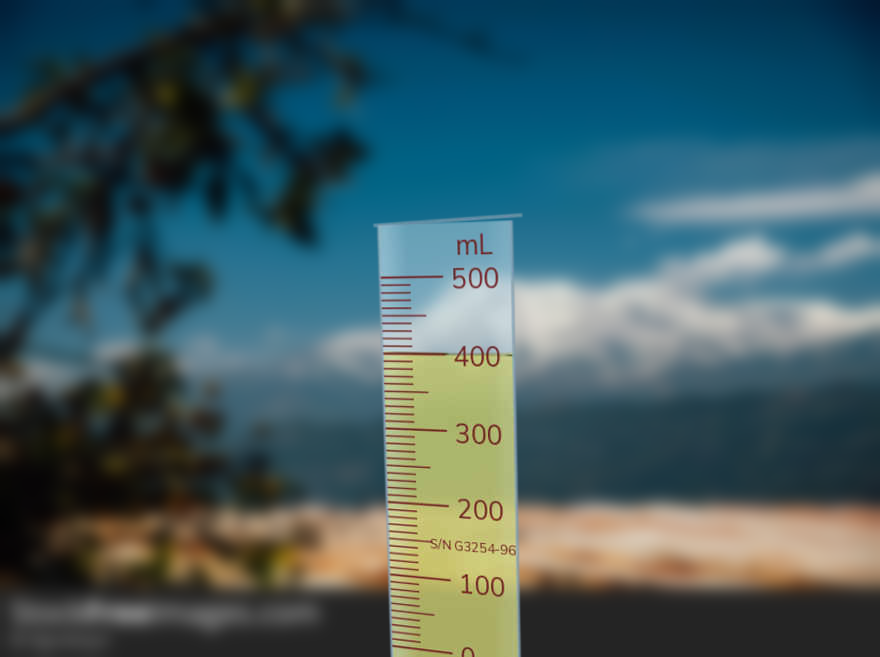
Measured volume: 400
